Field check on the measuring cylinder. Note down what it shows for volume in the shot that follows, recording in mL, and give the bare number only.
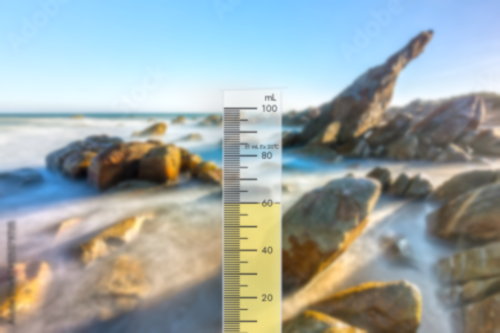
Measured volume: 60
